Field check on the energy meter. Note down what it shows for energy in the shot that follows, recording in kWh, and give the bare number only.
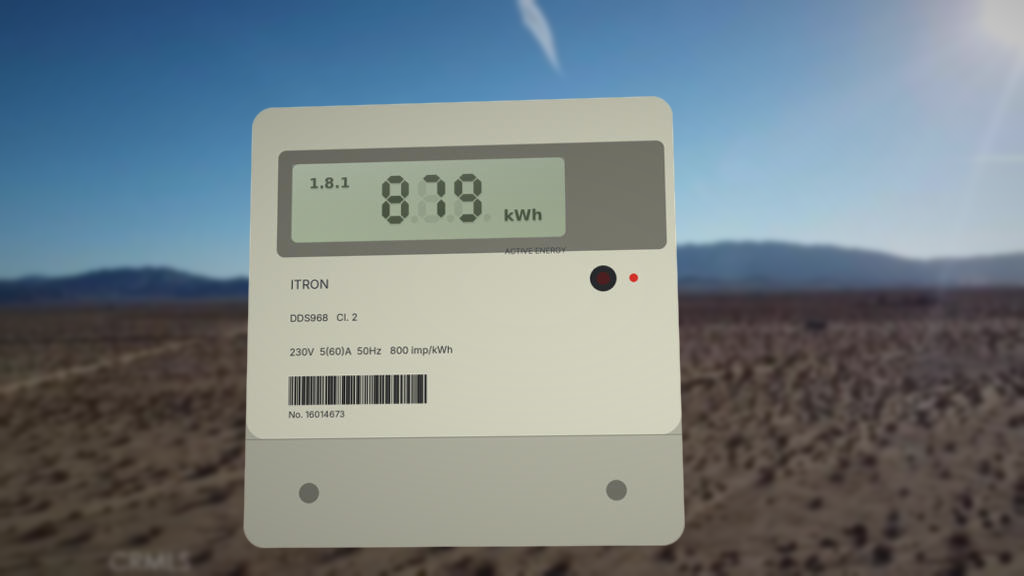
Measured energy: 879
